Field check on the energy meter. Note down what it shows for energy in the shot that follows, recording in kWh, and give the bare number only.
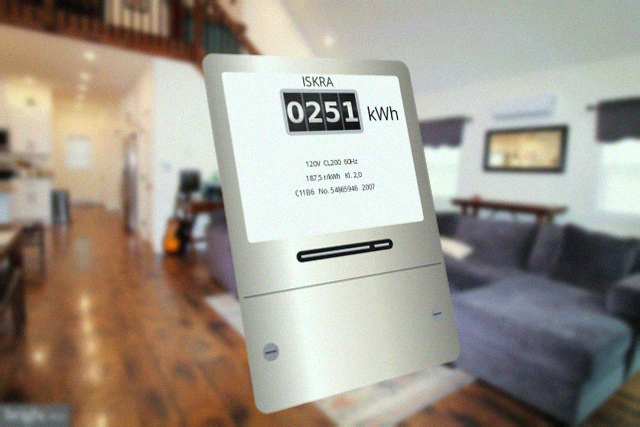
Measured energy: 251
